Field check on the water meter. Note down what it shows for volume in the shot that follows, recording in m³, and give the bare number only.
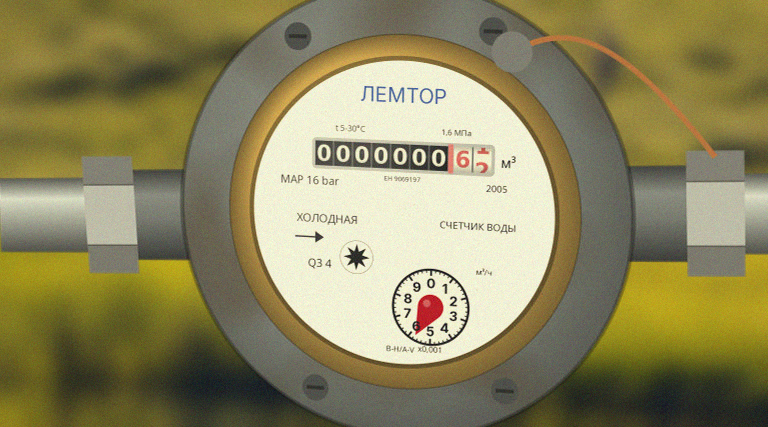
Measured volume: 0.615
